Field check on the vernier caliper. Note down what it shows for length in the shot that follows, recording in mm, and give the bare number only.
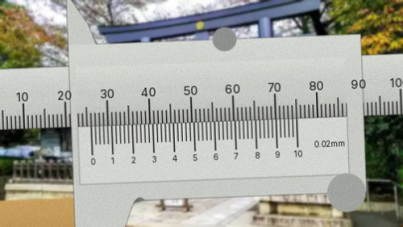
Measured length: 26.0
